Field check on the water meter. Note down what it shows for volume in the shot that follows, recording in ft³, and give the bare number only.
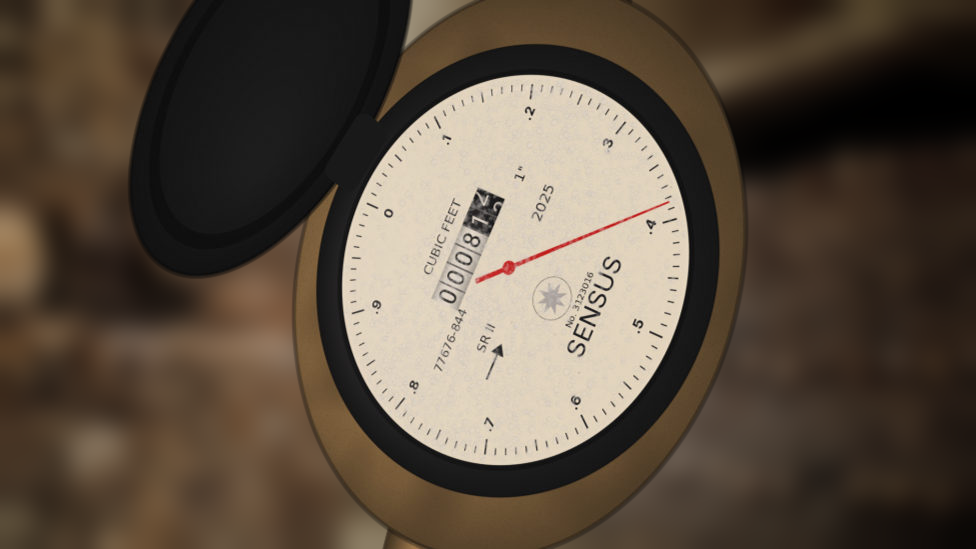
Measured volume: 812.38
